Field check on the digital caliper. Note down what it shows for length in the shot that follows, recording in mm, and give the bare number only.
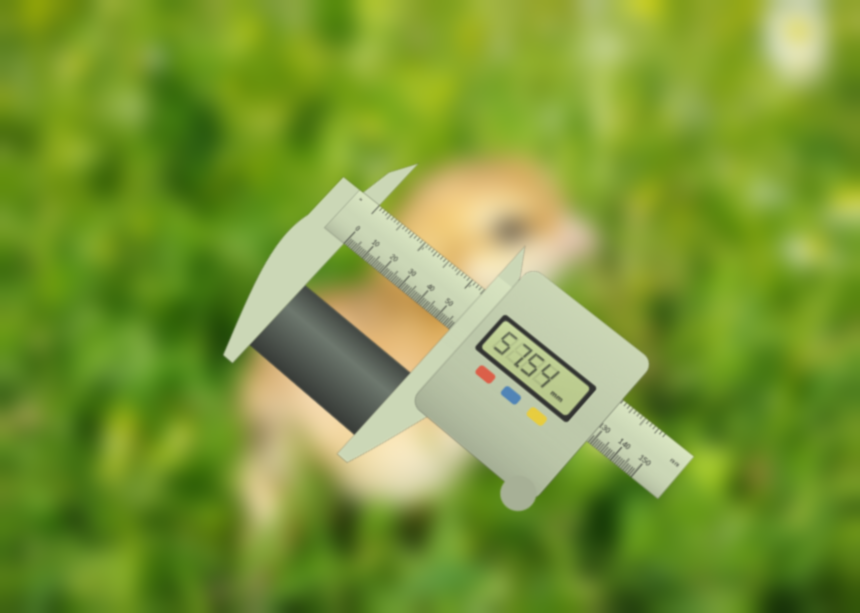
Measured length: 57.54
